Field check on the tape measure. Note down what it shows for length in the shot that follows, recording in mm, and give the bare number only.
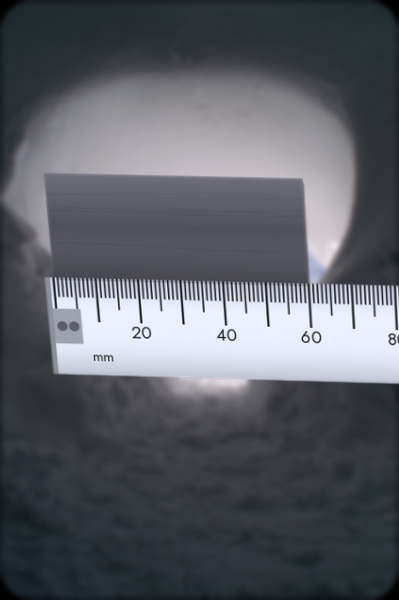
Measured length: 60
